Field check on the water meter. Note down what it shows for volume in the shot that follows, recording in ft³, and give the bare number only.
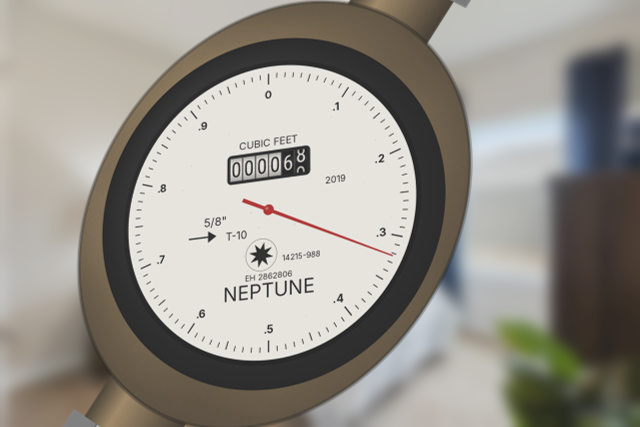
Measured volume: 68.32
